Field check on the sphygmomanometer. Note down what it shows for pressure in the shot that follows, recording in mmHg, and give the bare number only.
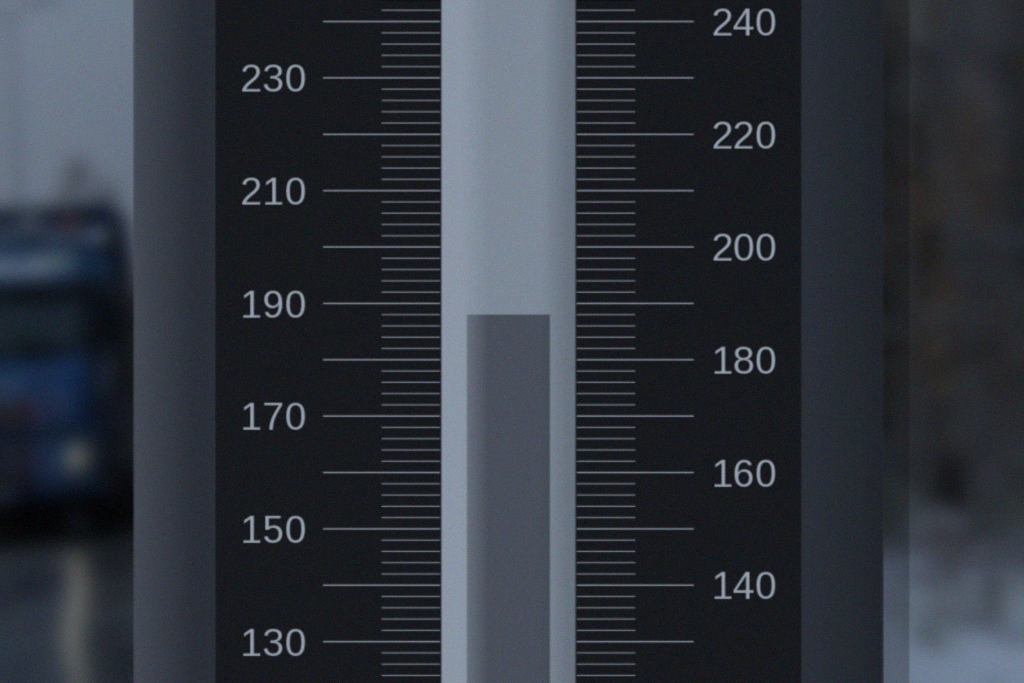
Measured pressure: 188
